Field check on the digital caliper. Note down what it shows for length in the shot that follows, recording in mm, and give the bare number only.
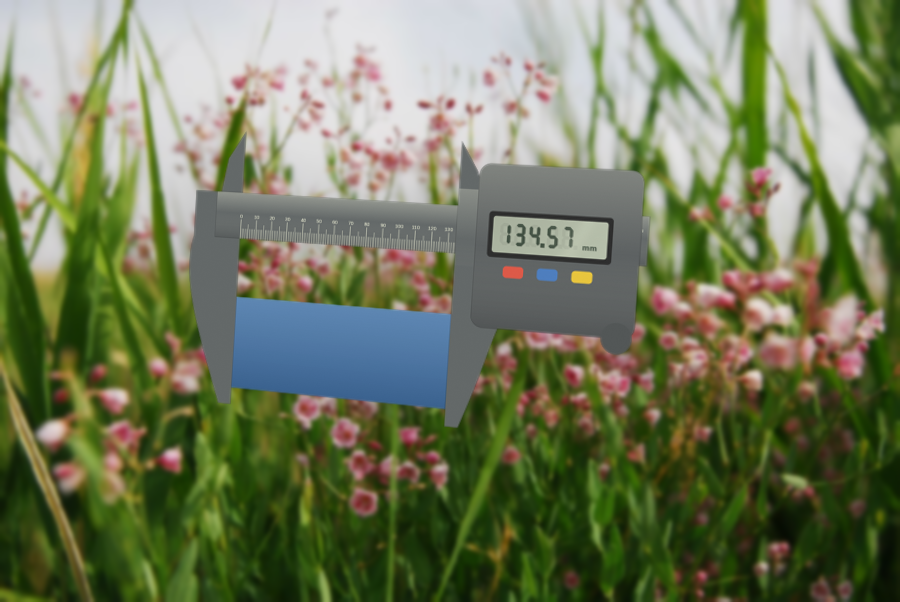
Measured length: 134.57
